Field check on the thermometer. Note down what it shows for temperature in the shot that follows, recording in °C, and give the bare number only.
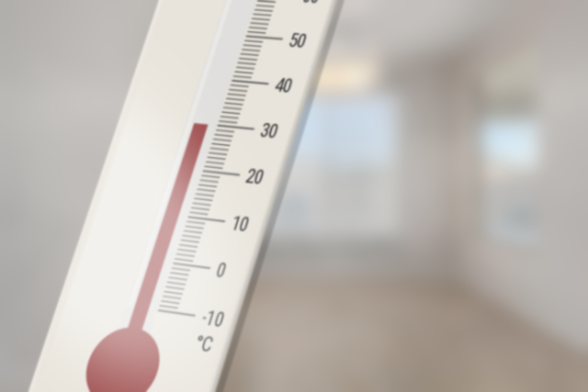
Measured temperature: 30
